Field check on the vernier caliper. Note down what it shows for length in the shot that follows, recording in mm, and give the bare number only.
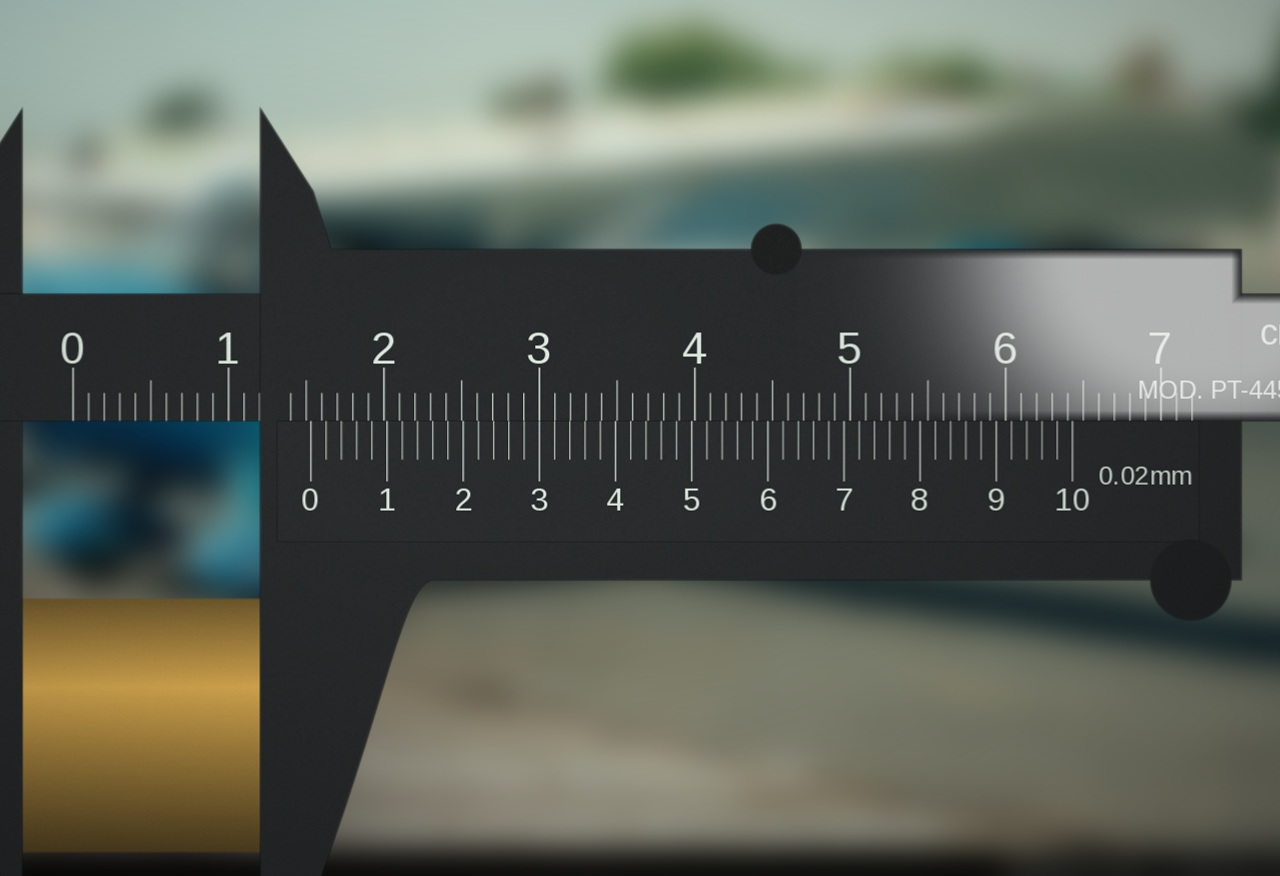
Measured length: 15.3
